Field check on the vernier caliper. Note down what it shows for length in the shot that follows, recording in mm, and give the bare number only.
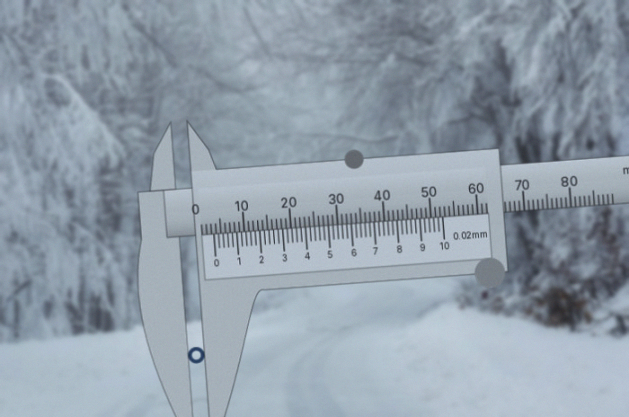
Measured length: 3.5
